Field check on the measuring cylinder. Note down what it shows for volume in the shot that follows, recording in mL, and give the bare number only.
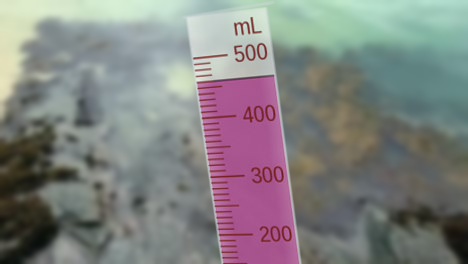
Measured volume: 460
